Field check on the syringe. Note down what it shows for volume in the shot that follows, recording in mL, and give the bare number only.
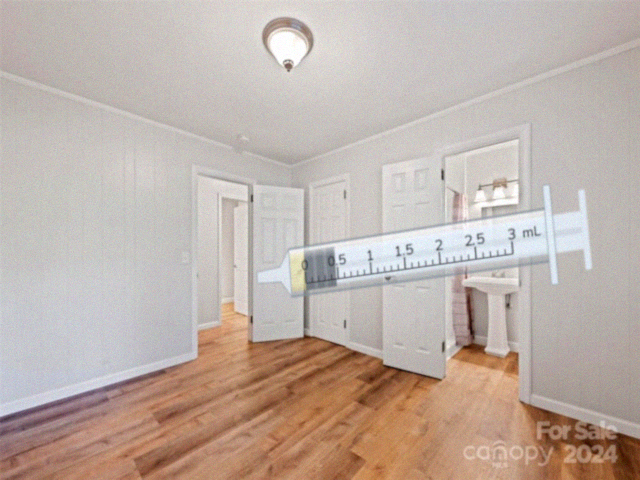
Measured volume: 0
